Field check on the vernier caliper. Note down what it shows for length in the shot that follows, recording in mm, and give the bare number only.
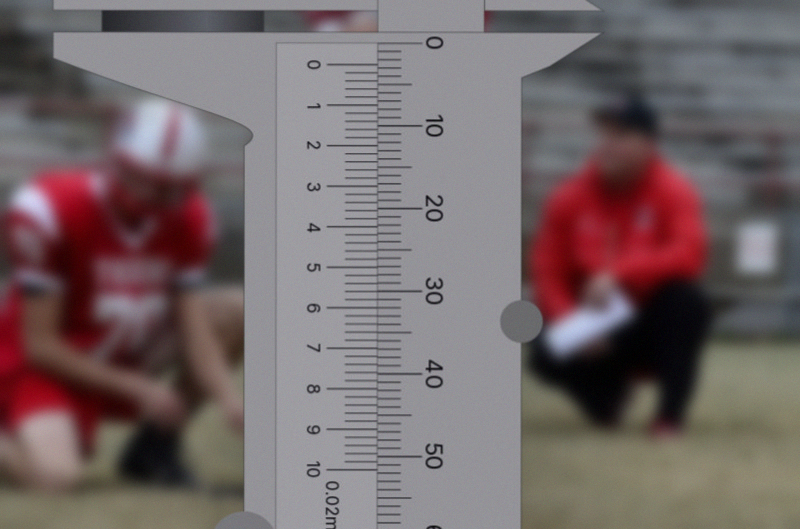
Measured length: 2.6
